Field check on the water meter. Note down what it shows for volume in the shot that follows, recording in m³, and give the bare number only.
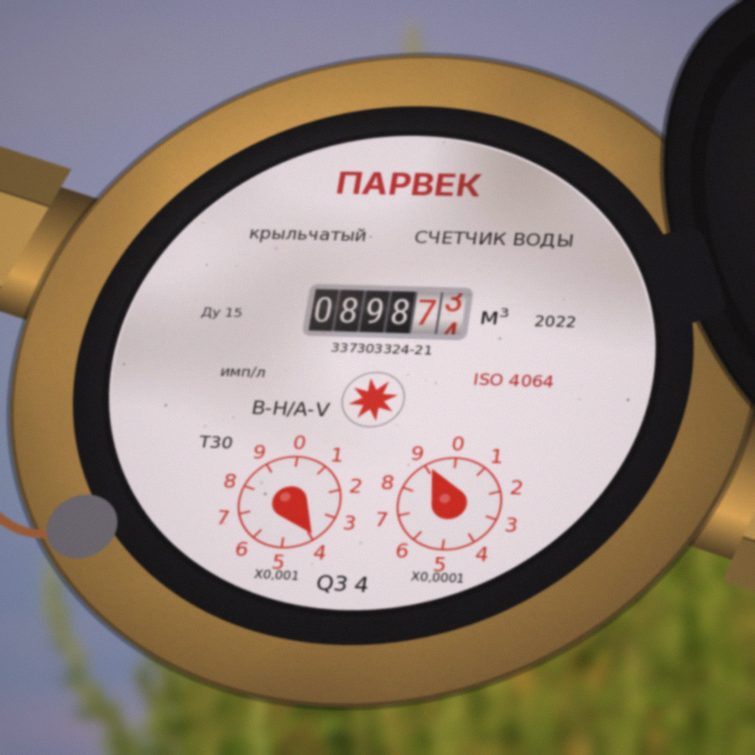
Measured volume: 898.7339
